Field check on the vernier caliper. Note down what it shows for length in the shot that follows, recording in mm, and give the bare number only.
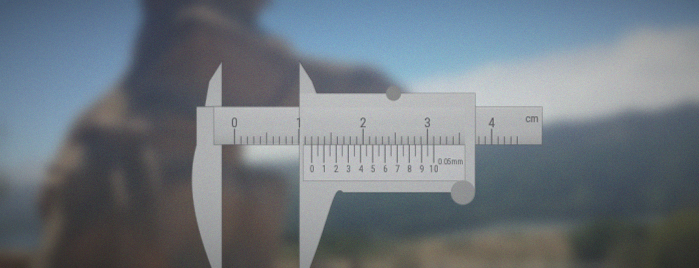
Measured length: 12.0
